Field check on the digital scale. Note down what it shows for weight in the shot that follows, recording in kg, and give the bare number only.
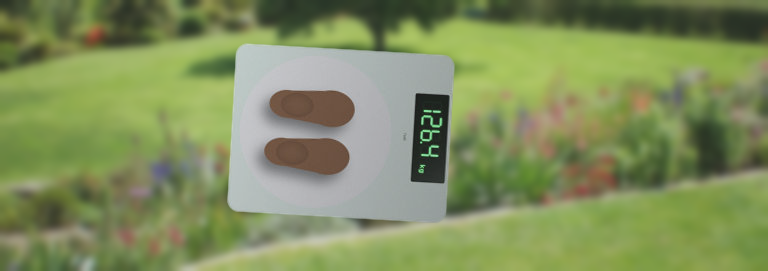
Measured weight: 126.4
